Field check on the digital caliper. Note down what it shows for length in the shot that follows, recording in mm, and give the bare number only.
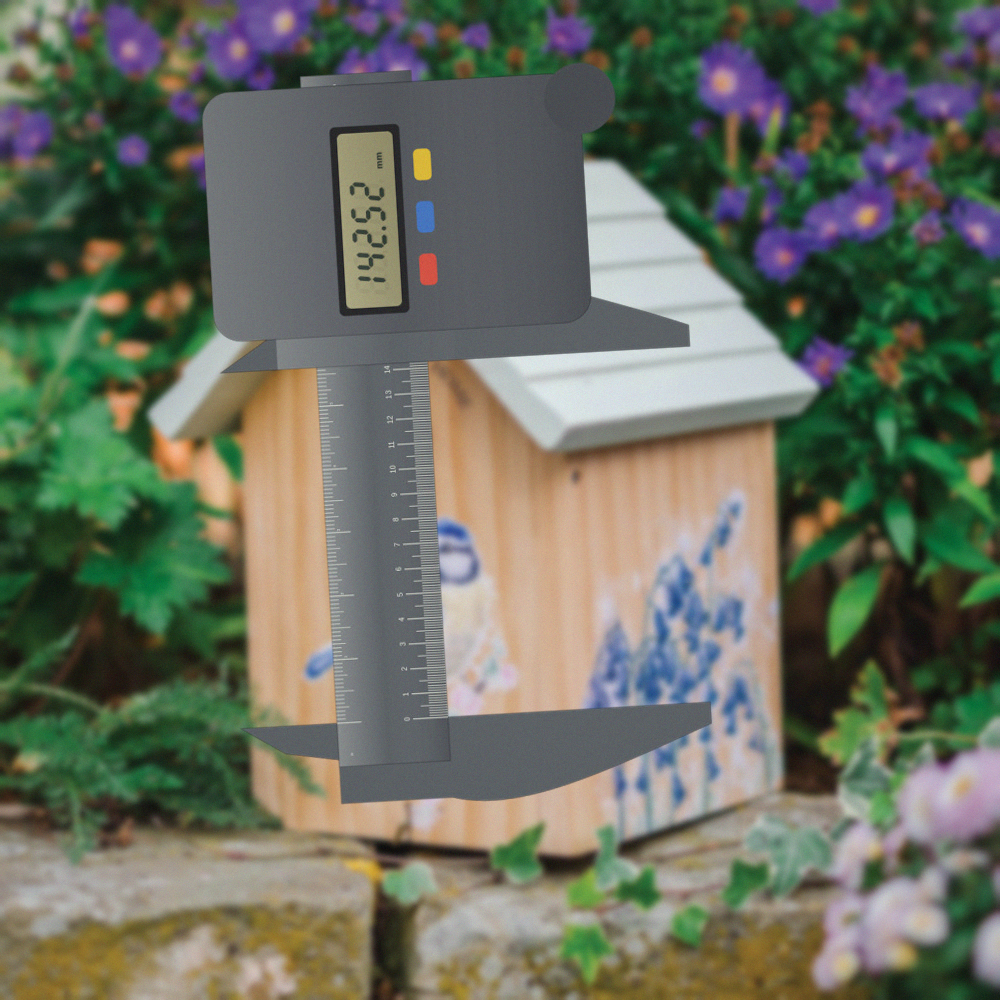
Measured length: 142.52
